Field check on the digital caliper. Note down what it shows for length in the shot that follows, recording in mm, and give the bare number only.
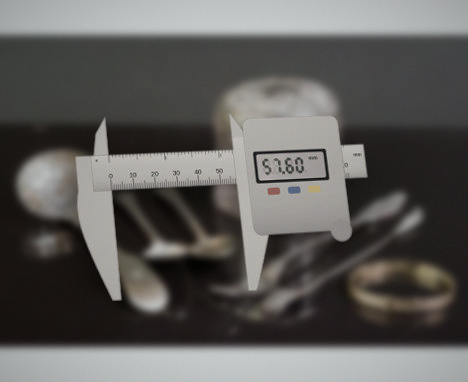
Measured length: 57.60
